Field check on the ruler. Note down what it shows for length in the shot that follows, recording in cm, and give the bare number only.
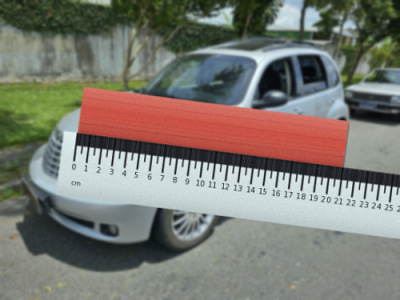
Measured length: 21
